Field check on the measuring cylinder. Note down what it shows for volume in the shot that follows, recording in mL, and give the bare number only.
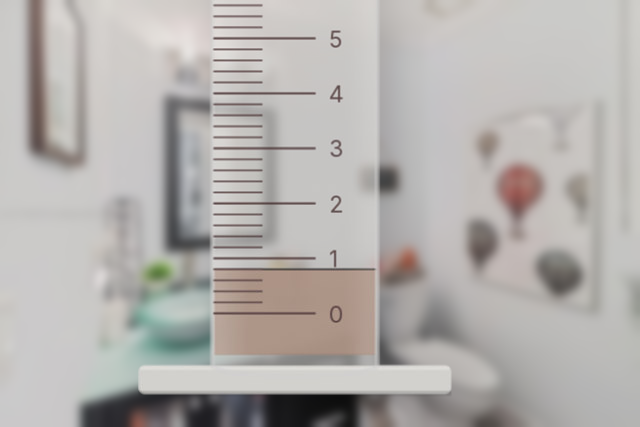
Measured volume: 0.8
